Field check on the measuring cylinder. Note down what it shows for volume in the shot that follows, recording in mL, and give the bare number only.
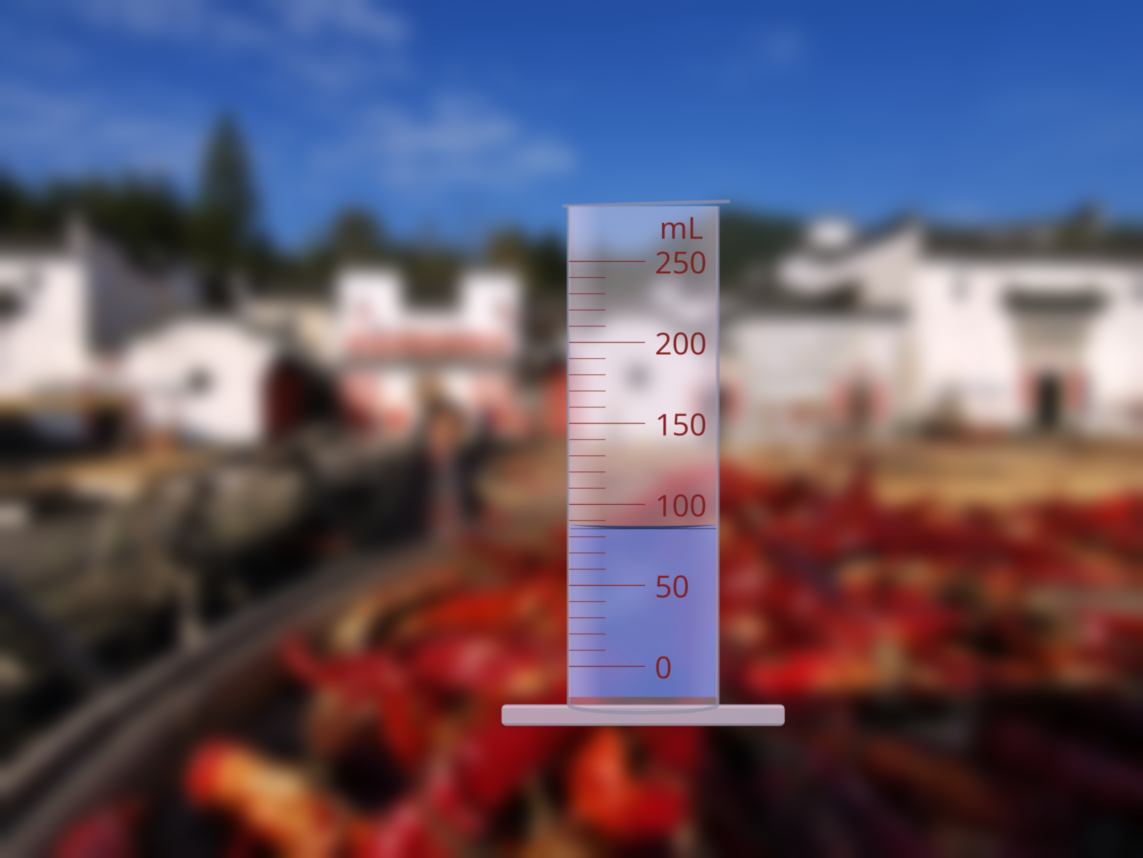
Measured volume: 85
